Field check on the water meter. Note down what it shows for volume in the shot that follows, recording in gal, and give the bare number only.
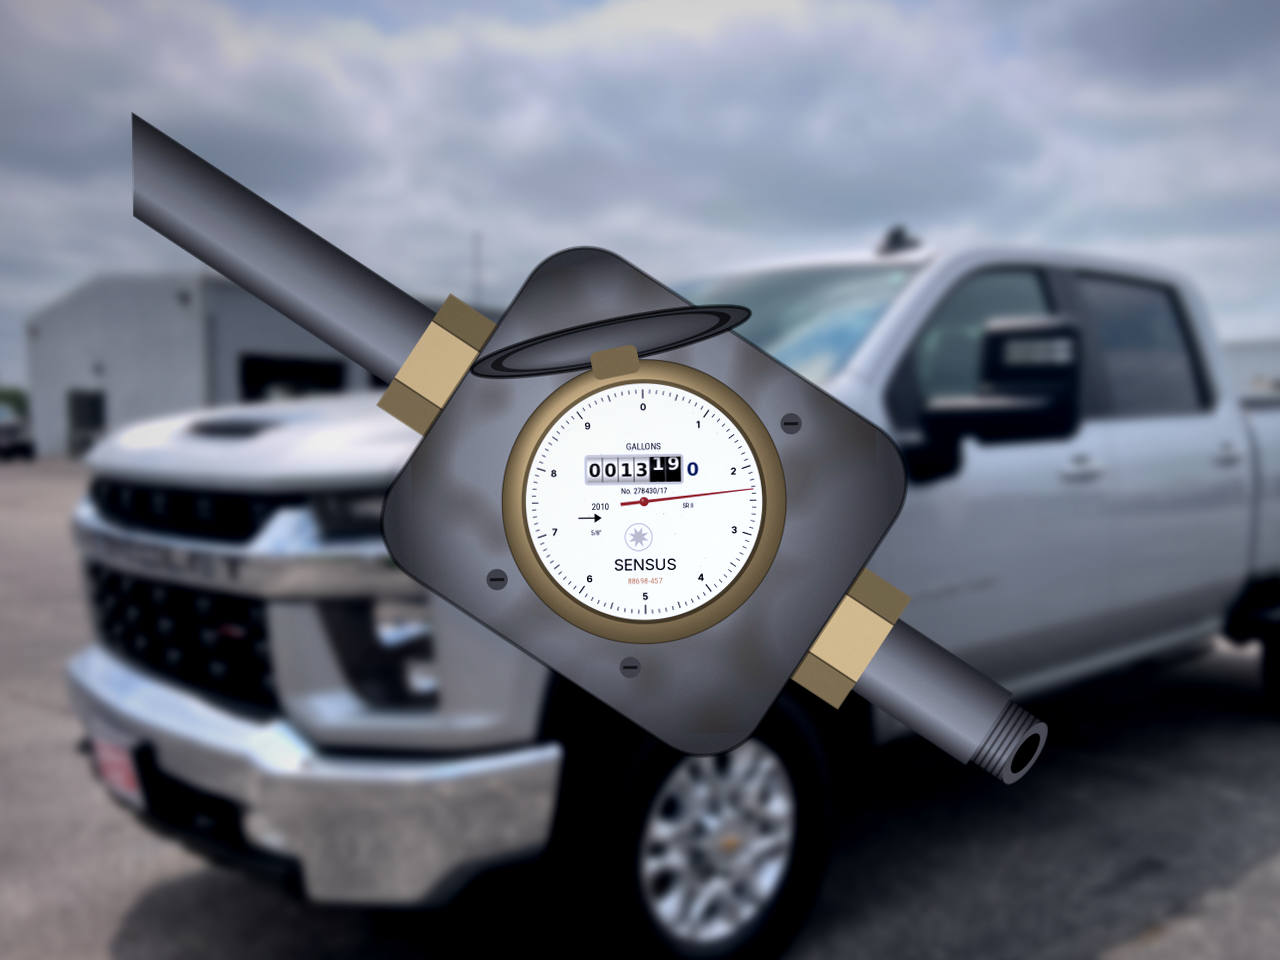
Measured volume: 13192.3
